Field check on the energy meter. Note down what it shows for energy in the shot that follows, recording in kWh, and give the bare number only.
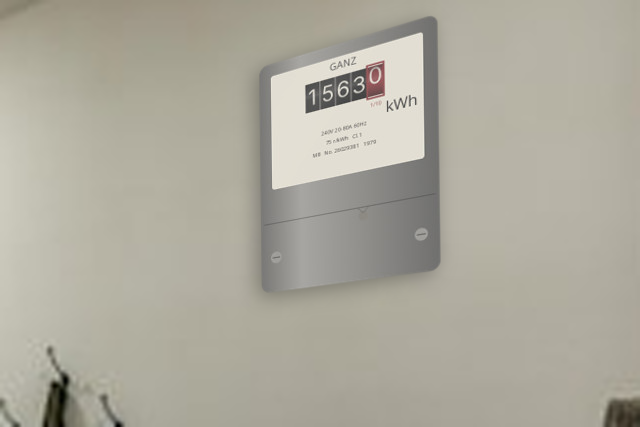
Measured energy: 1563.0
